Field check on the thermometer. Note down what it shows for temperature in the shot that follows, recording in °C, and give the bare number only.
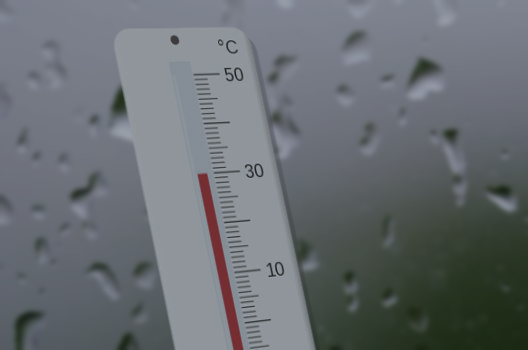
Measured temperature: 30
